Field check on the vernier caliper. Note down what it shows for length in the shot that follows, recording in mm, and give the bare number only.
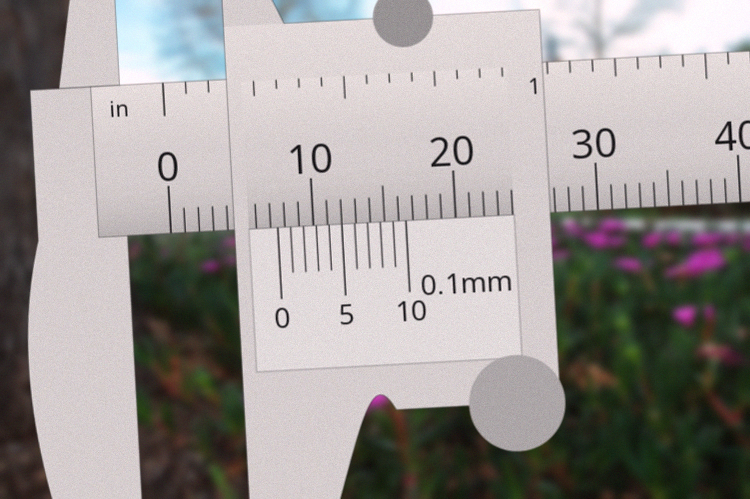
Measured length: 7.5
